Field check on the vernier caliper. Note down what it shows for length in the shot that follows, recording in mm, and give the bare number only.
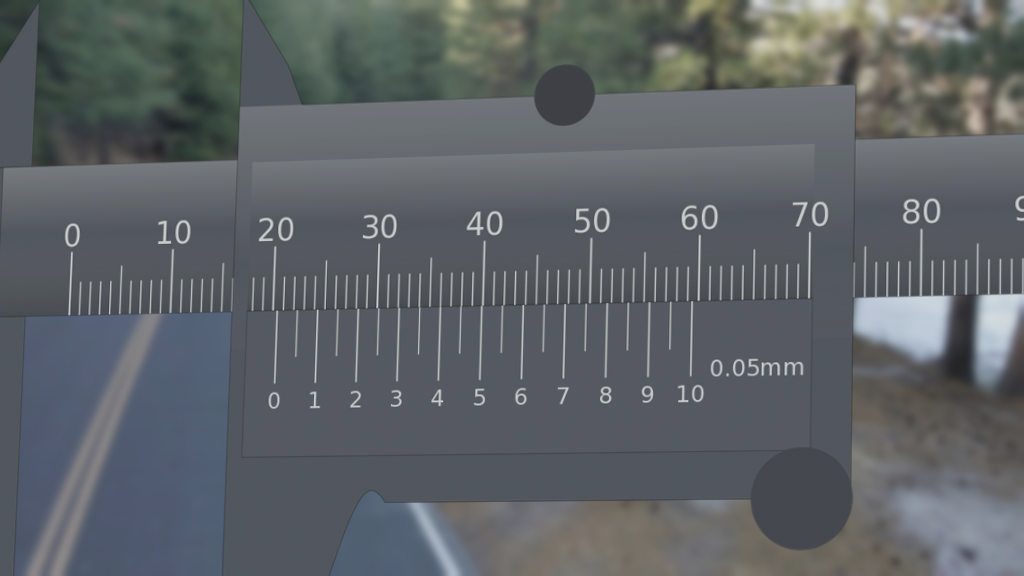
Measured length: 20.4
